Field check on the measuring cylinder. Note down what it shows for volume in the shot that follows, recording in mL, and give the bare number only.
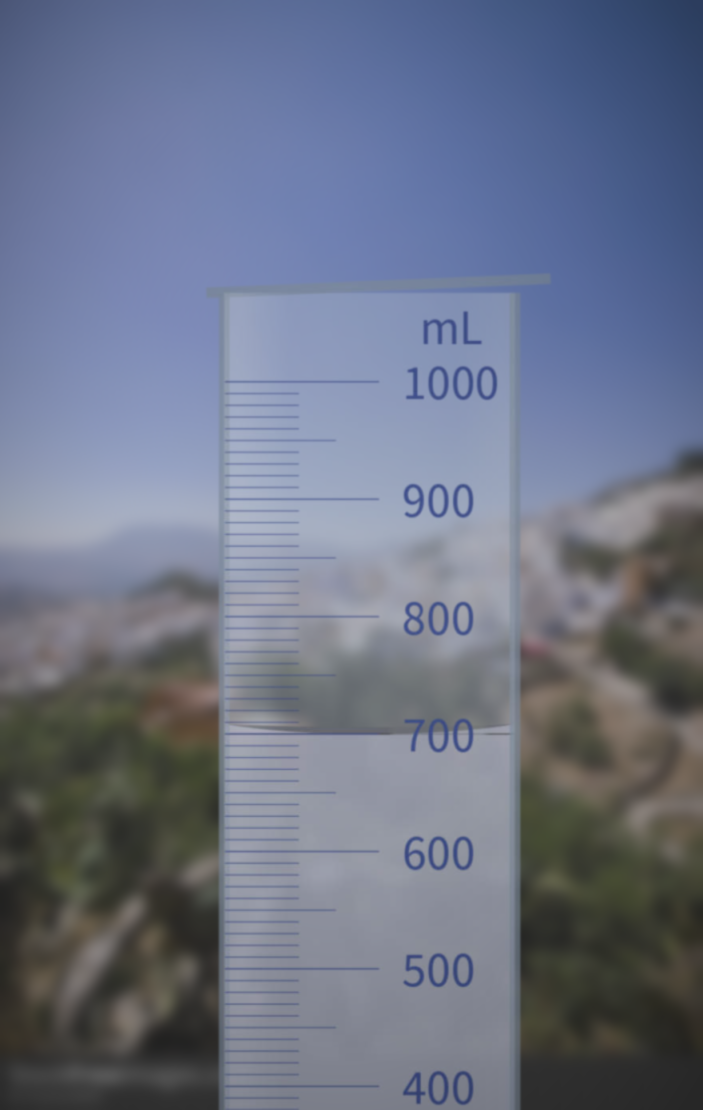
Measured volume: 700
